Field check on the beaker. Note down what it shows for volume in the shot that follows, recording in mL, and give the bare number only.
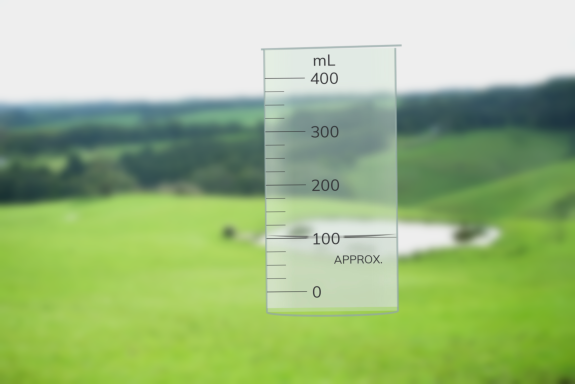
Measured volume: 100
